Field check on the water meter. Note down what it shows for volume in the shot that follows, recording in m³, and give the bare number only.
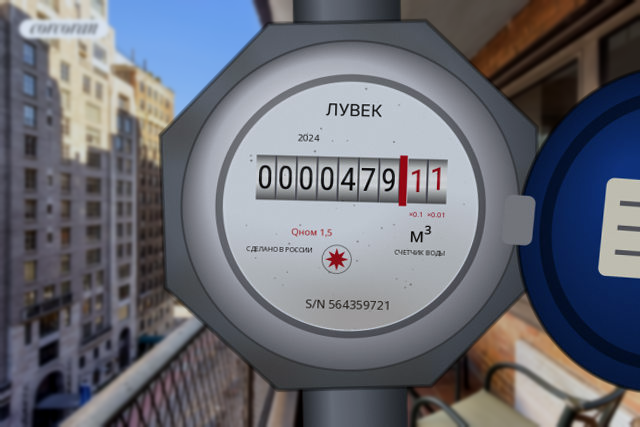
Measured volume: 479.11
